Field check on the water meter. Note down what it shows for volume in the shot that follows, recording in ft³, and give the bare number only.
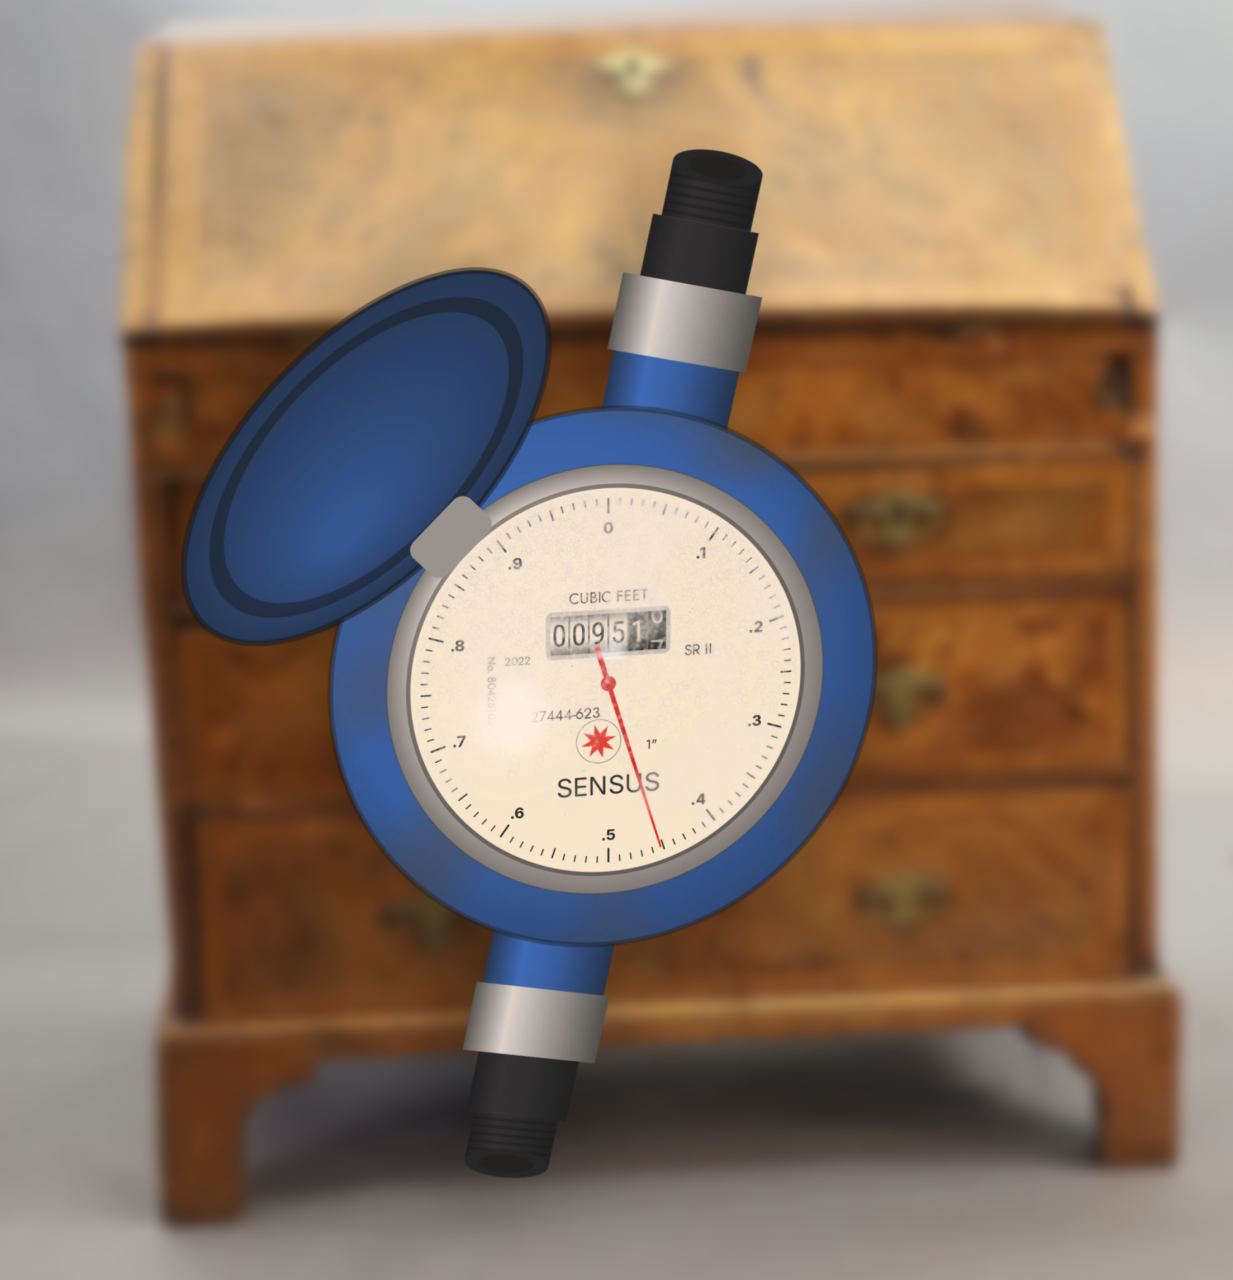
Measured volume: 9516.45
